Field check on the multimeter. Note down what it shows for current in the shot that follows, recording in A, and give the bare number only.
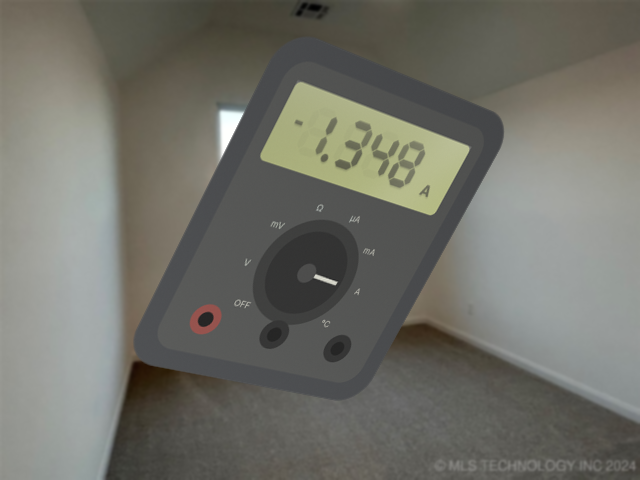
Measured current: -1.348
